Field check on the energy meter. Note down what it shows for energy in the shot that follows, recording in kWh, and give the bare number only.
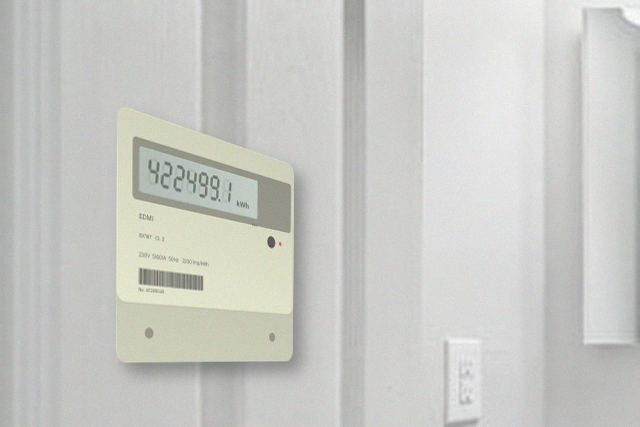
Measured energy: 422499.1
